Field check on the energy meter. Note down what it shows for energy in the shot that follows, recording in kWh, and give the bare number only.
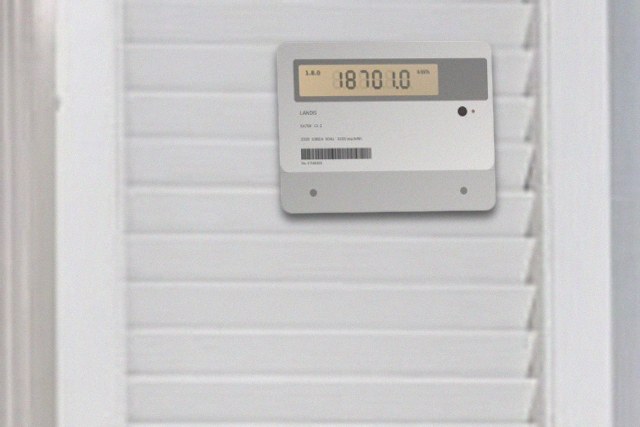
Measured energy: 18701.0
